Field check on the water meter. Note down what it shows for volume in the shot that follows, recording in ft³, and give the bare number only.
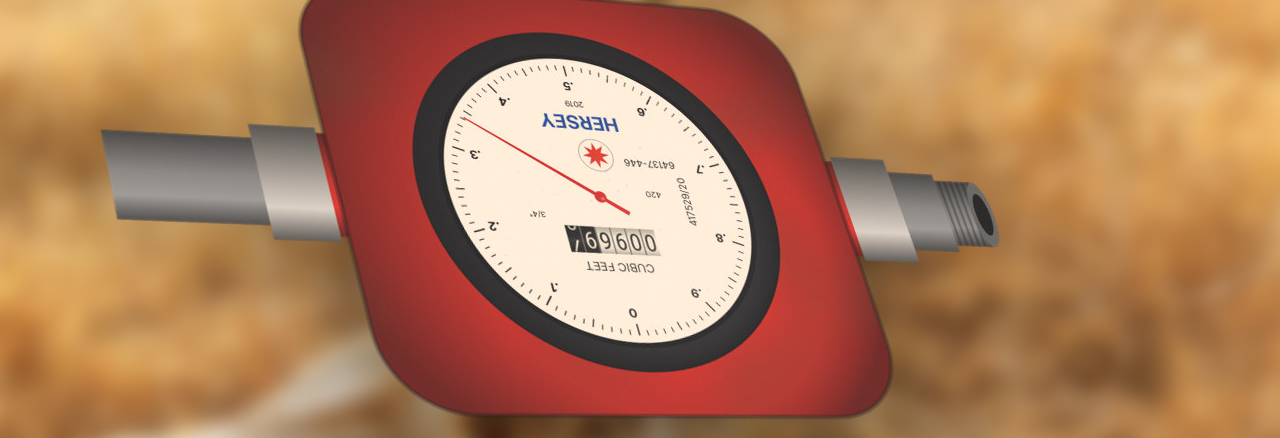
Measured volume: 9697.34
